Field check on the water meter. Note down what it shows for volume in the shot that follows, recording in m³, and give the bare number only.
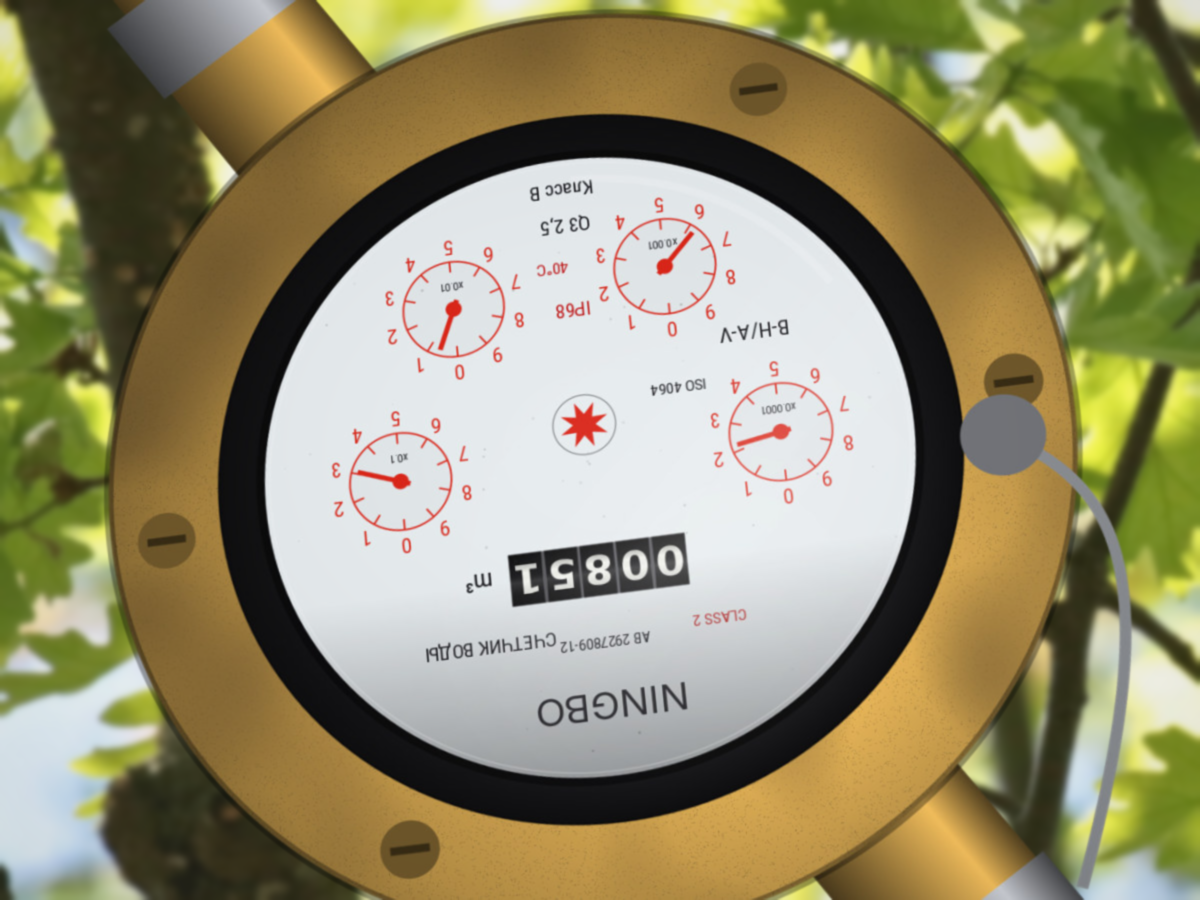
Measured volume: 851.3062
